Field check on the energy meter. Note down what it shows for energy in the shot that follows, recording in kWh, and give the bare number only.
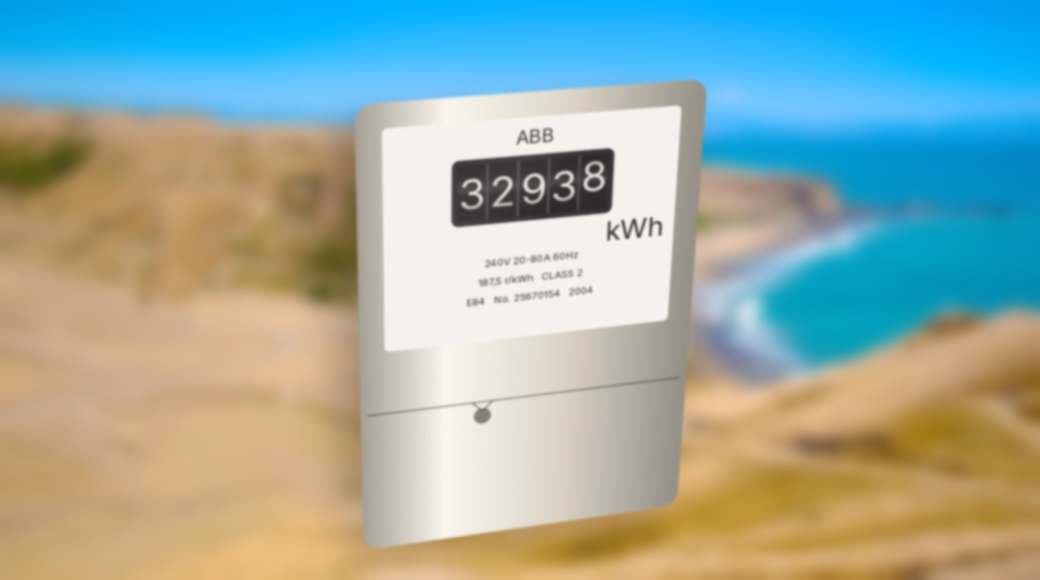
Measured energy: 32938
